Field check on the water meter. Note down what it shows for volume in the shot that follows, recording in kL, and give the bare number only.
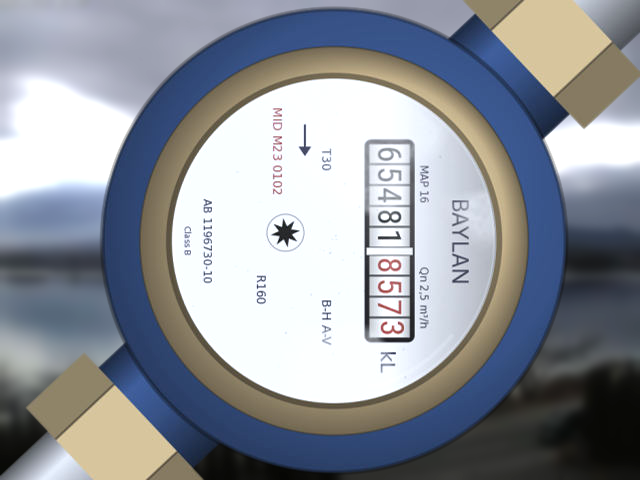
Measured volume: 65481.8573
